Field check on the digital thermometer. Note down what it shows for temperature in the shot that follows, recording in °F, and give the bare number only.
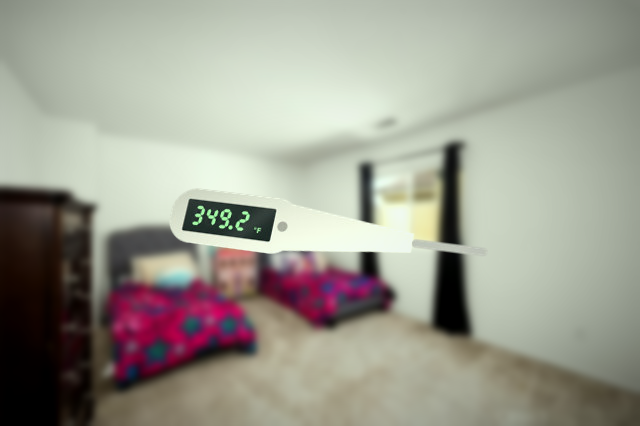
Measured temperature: 349.2
